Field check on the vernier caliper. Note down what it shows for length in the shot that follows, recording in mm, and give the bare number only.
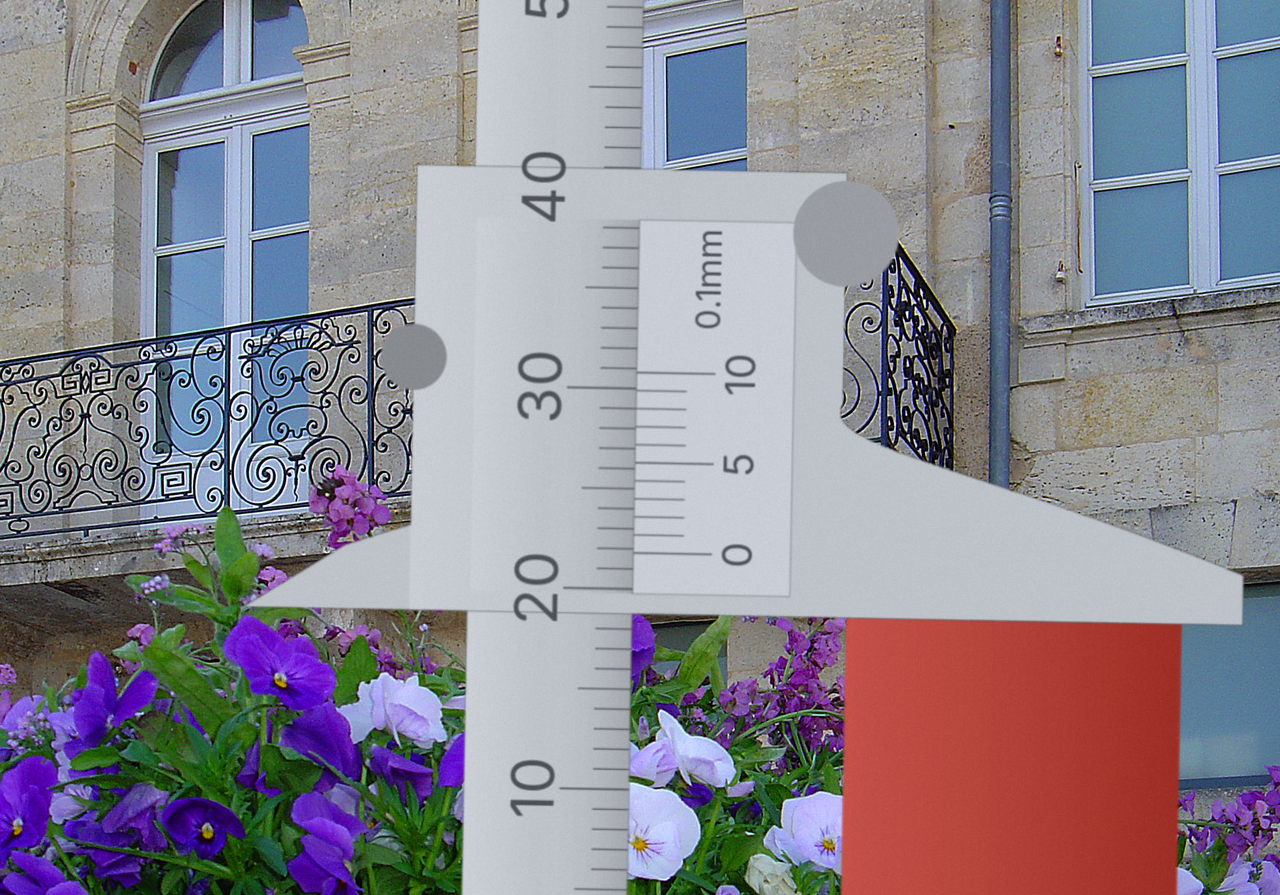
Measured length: 21.8
